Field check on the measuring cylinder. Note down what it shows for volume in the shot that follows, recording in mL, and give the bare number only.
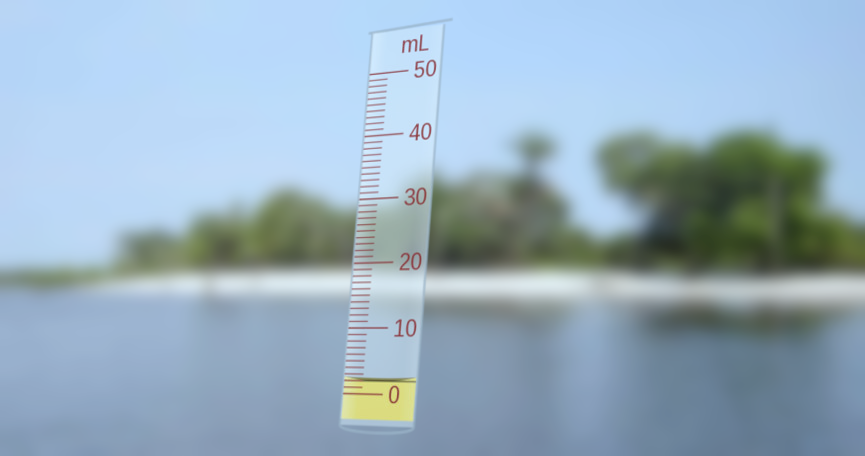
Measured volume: 2
